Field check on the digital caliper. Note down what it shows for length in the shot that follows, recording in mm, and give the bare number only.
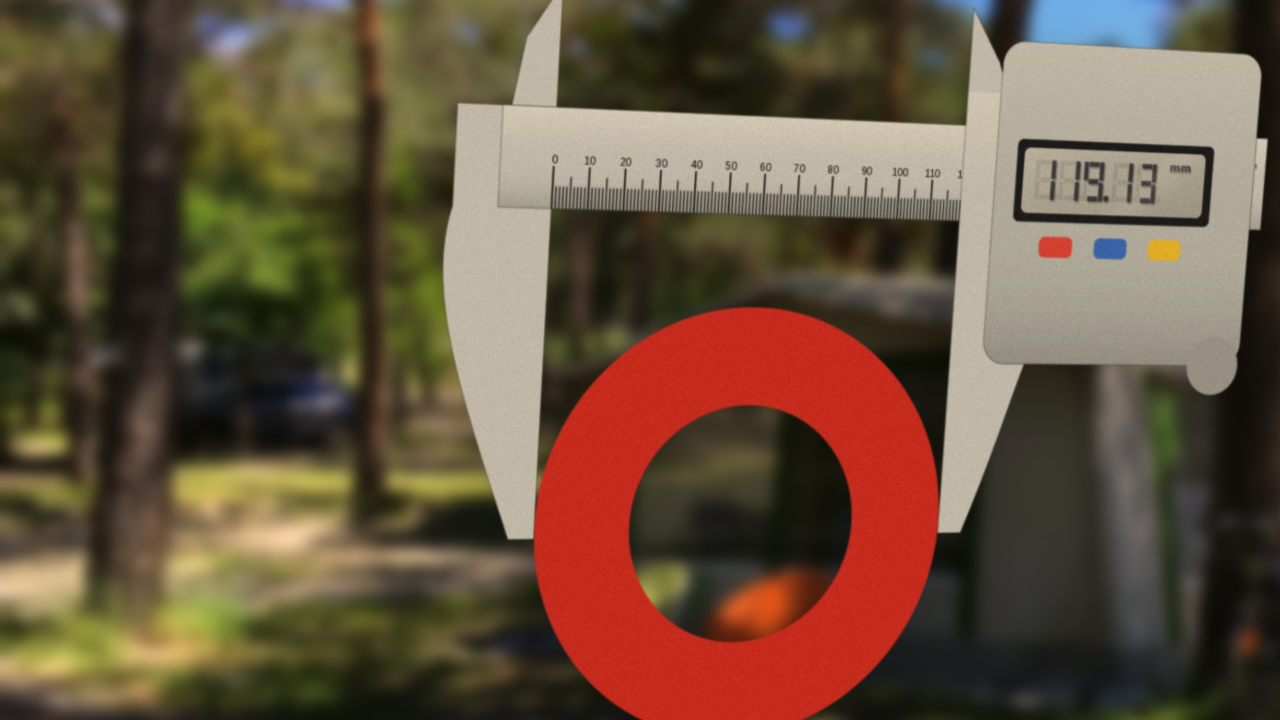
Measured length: 119.13
